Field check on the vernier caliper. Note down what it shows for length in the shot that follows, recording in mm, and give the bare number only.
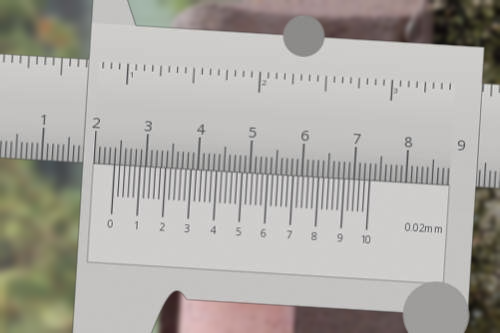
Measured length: 24.0
